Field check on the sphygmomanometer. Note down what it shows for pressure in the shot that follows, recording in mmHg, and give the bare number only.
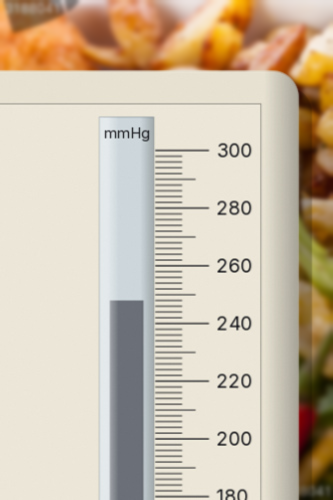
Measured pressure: 248
